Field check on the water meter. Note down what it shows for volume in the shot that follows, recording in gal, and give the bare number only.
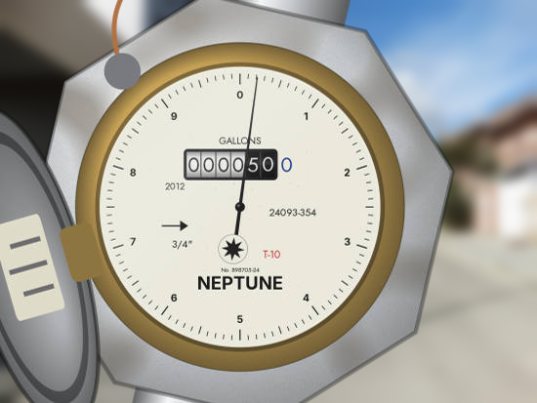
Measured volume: 500.2
